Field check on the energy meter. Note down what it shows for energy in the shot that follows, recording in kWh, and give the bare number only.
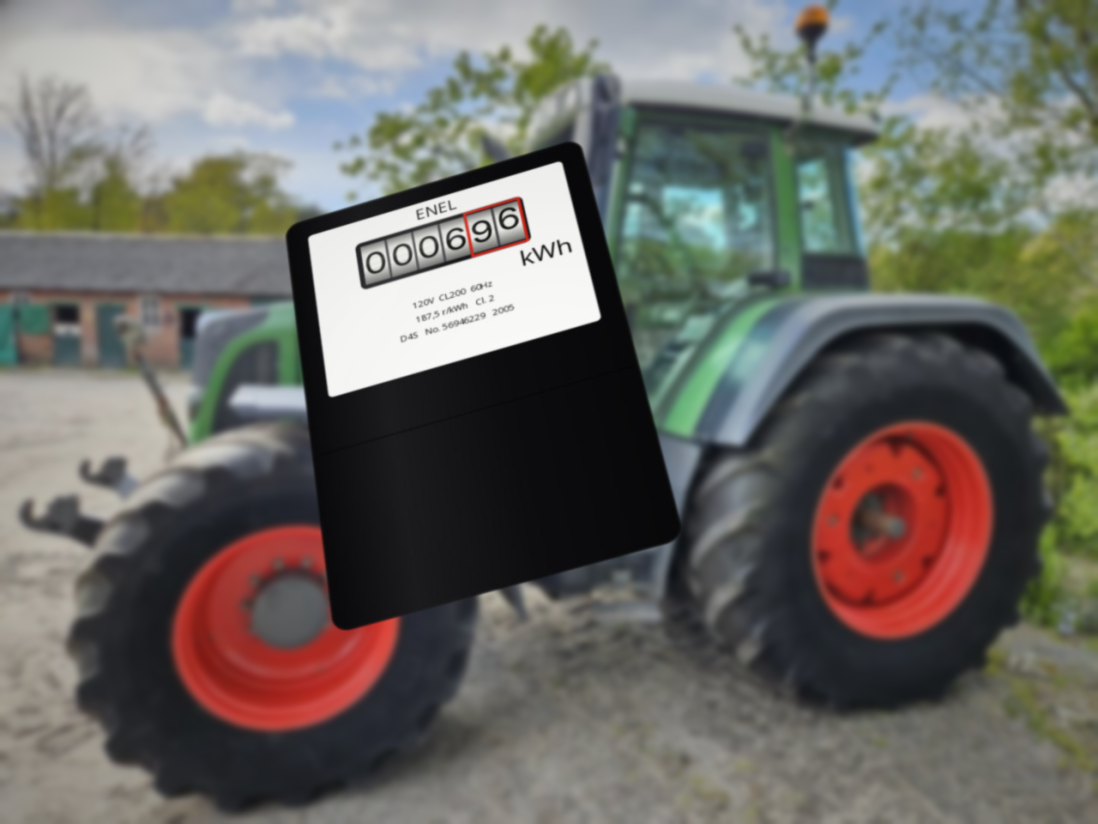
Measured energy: 6.96
